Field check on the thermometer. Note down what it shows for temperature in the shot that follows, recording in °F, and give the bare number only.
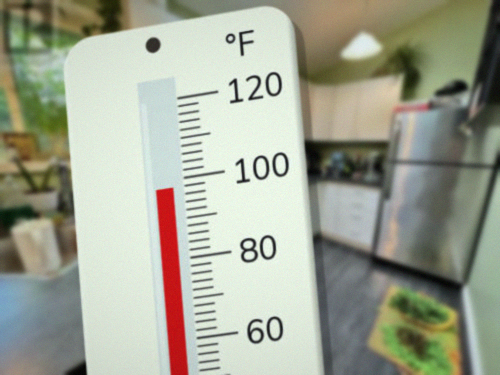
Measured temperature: 98
